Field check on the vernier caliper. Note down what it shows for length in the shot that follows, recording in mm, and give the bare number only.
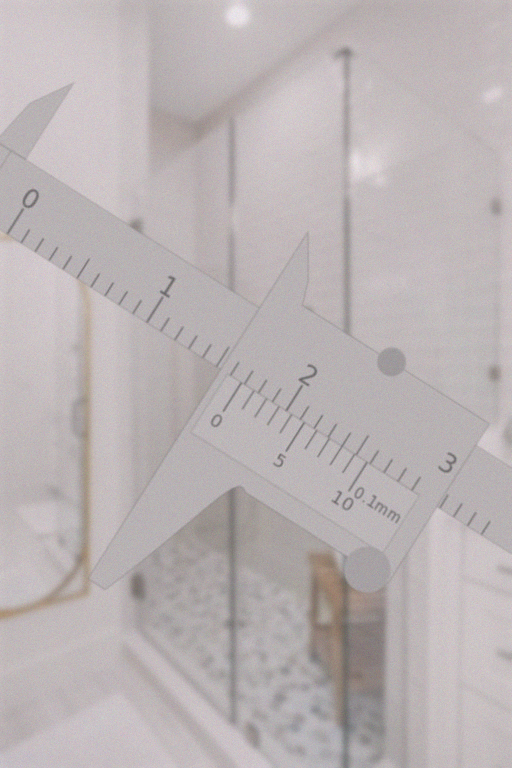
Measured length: 16.8
